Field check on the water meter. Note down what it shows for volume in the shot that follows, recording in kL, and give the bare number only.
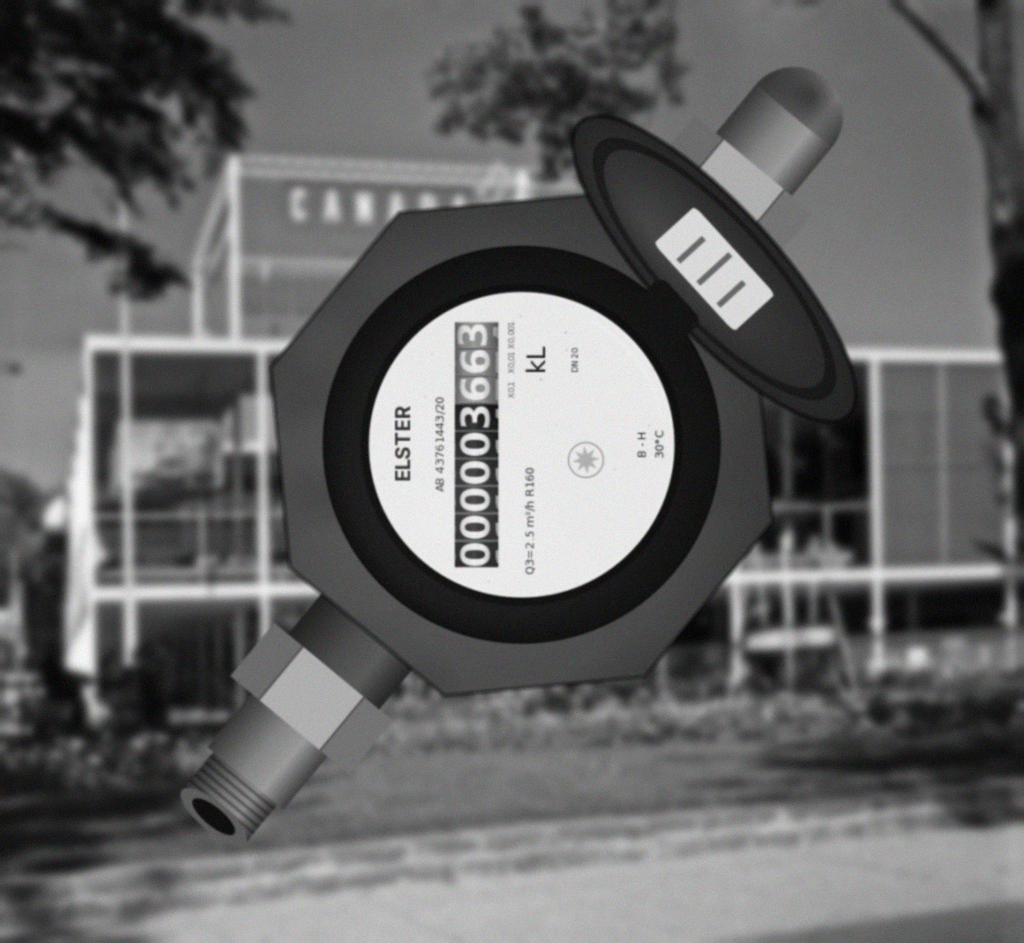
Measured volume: 3.663
